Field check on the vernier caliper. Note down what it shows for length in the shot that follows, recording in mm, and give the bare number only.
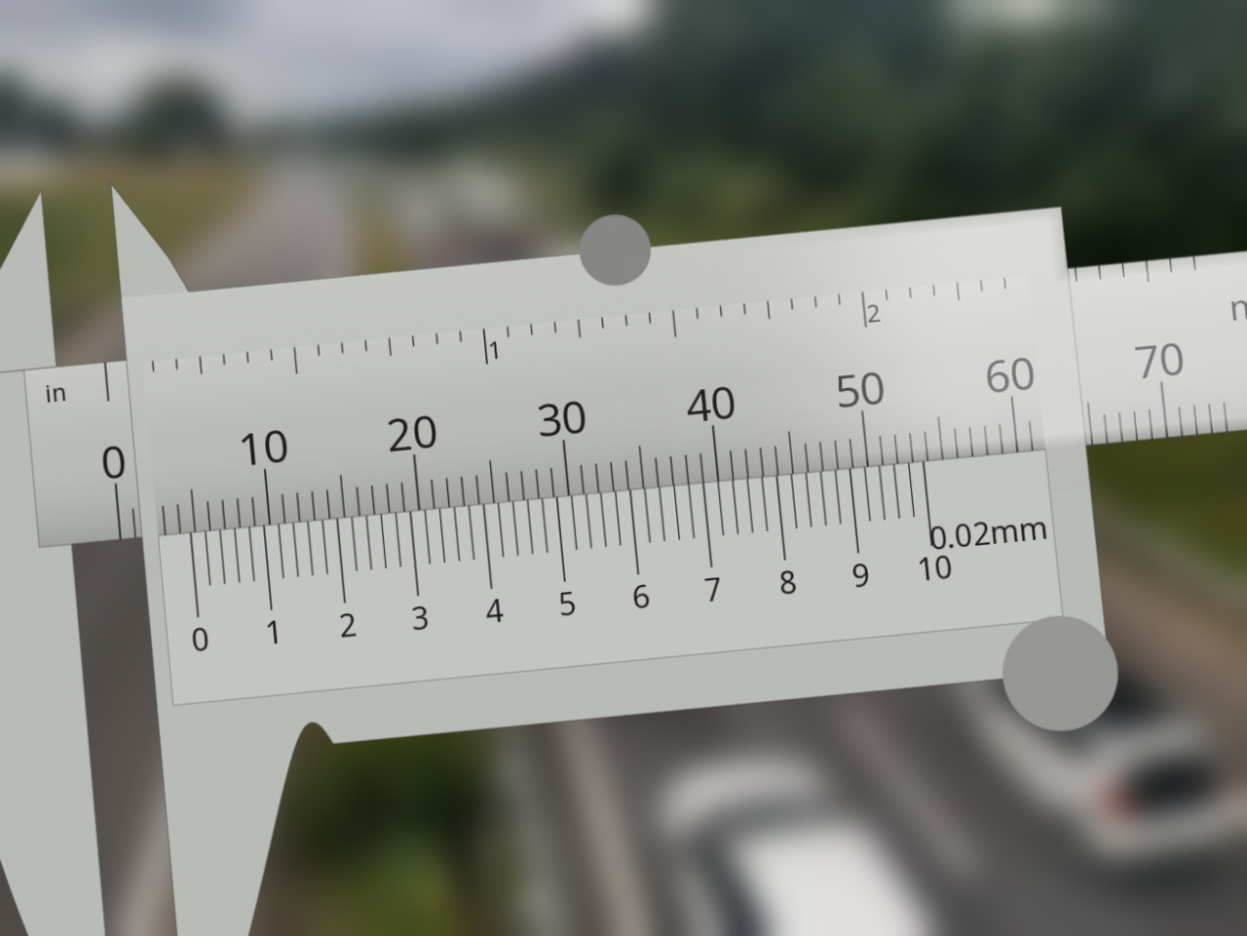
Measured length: 4.7
